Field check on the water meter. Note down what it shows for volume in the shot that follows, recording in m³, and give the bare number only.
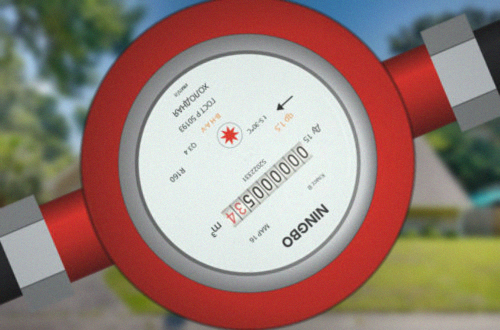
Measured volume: 5.34
